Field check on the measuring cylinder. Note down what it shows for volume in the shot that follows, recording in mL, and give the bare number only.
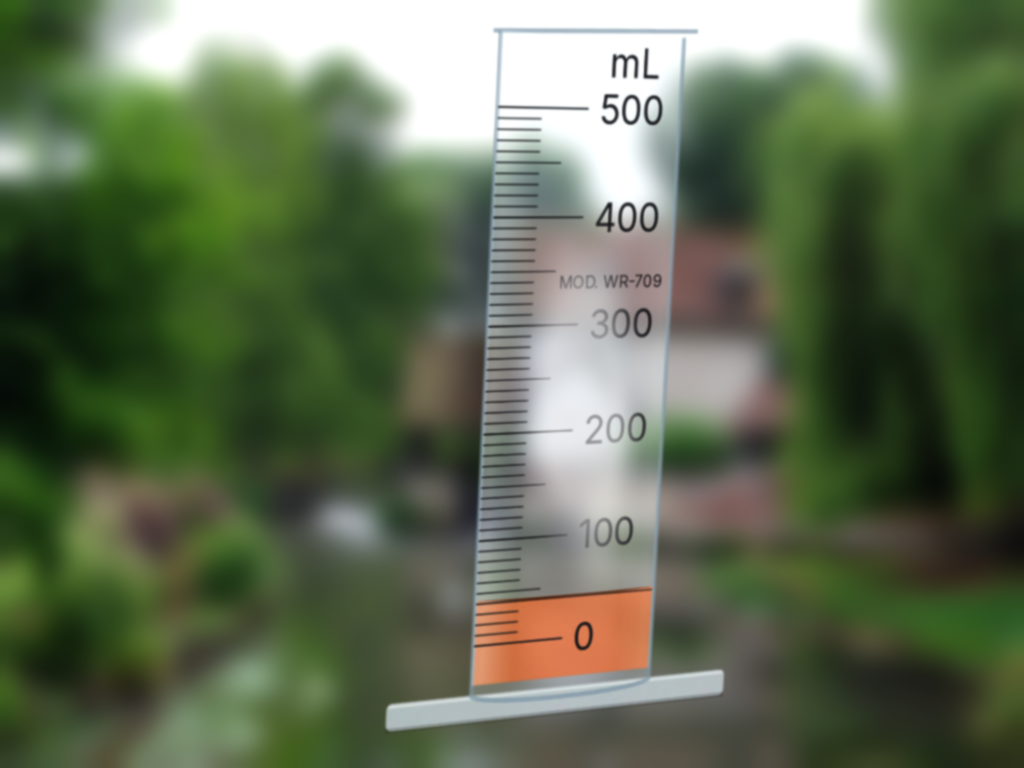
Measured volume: 40
